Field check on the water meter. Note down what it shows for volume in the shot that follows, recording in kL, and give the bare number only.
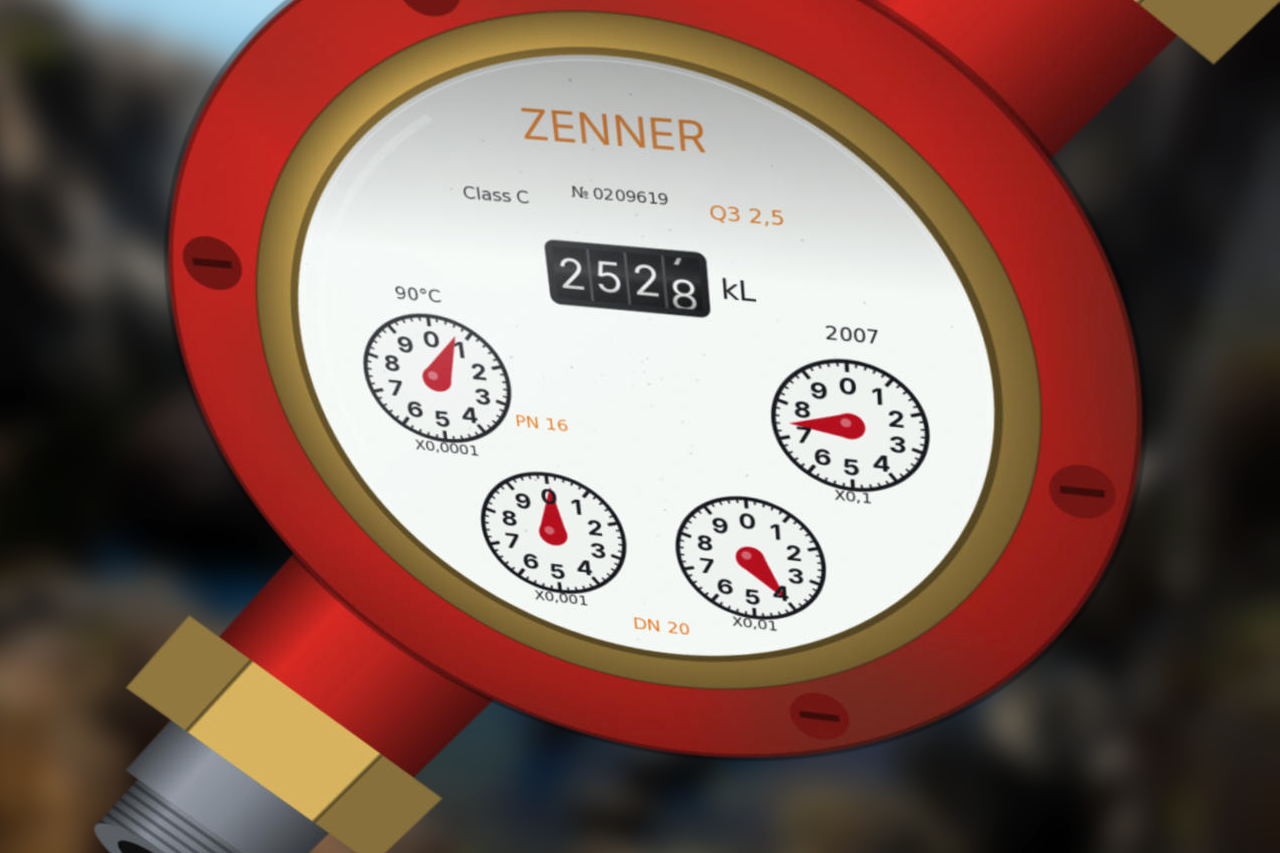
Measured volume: 2527.7400
